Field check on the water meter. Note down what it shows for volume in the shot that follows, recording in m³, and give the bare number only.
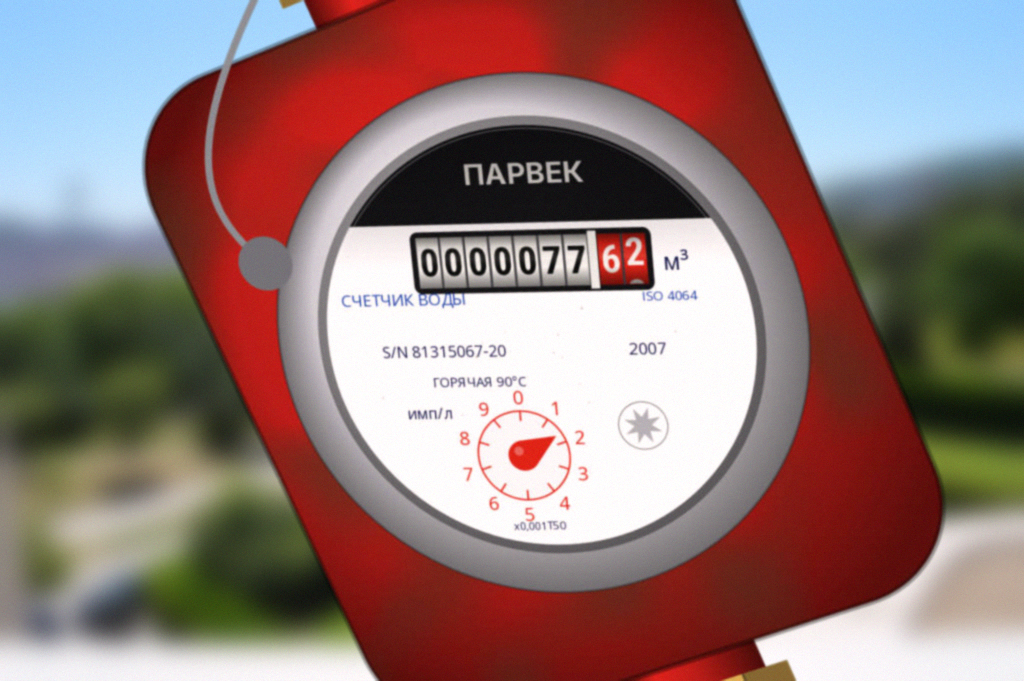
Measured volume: 77.621
